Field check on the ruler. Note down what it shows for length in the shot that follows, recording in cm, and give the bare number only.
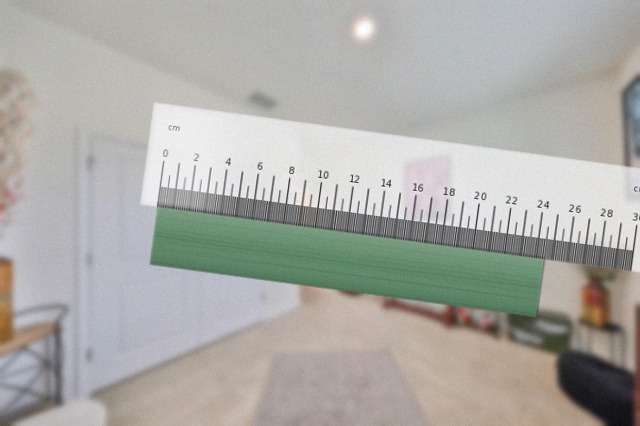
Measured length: 24.5
